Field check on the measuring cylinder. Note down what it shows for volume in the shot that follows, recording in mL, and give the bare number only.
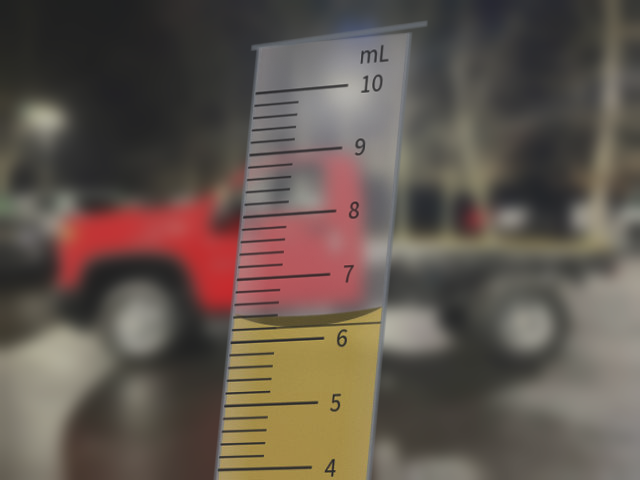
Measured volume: 6.2
